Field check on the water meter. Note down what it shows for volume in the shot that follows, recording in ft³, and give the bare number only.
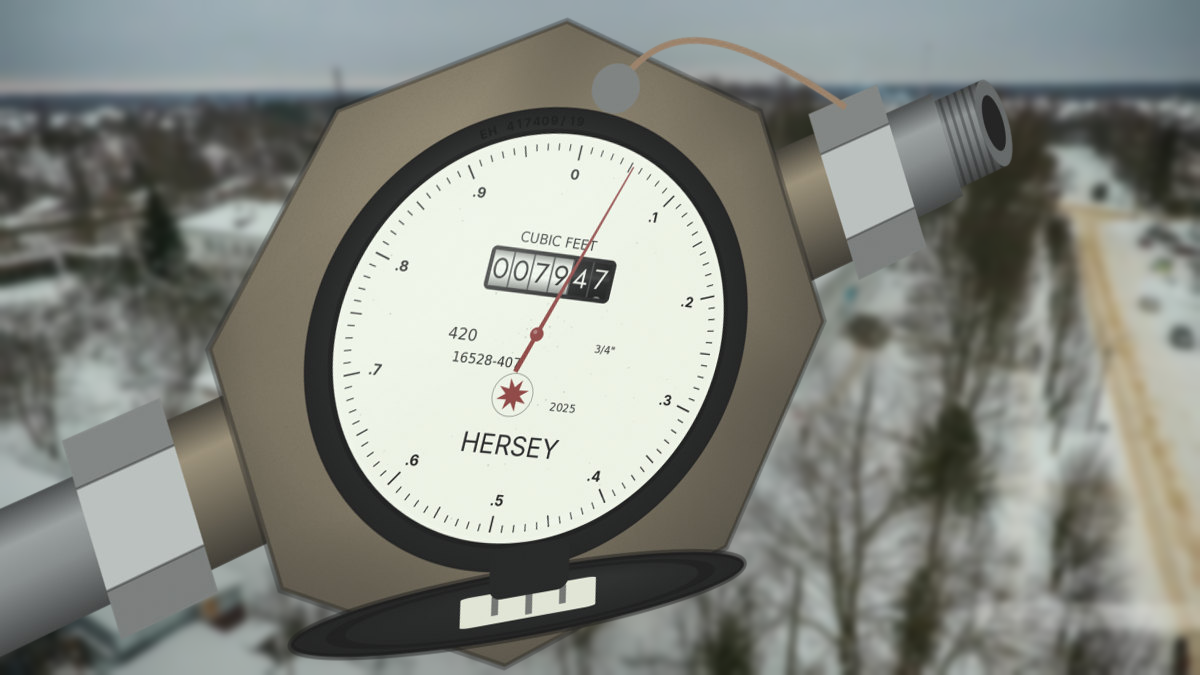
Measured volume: 7947.05
